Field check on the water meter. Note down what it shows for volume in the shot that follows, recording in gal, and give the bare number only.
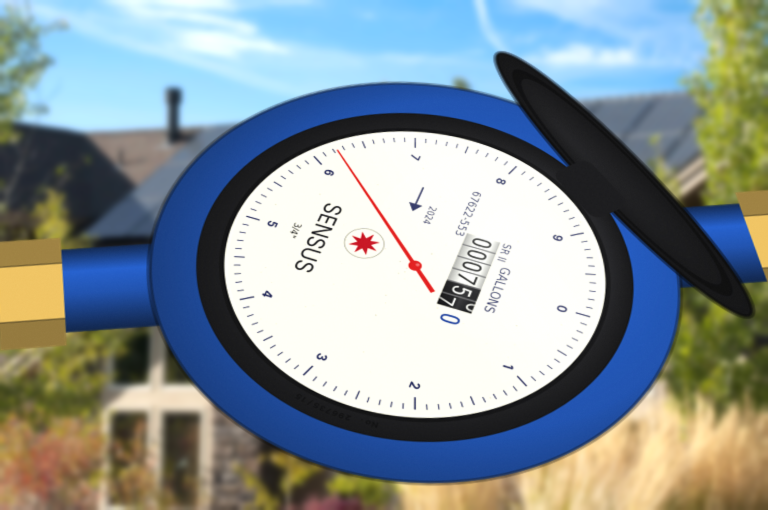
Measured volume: 7566.2
